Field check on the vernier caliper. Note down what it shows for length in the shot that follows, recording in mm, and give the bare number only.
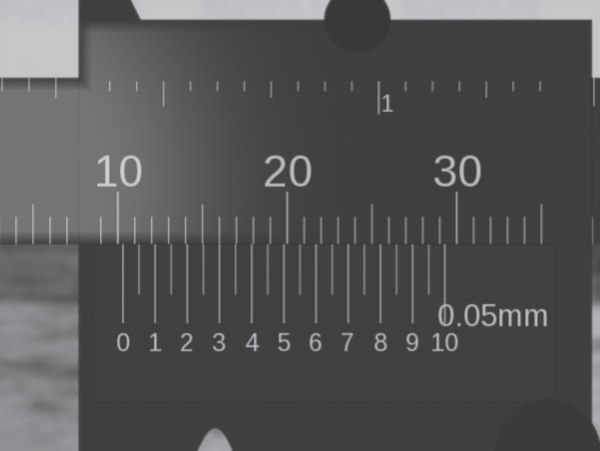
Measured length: 10.3
